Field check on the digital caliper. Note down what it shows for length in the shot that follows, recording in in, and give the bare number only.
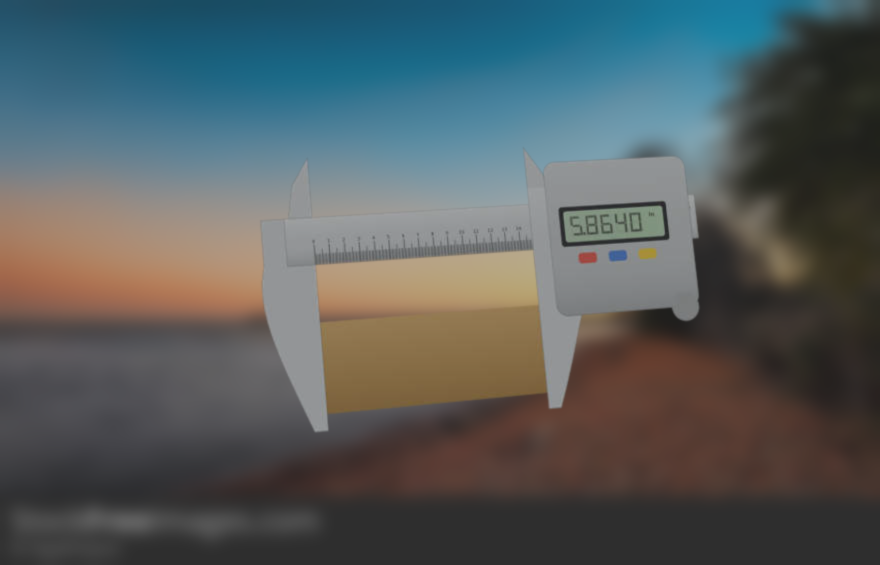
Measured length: 5.8640
